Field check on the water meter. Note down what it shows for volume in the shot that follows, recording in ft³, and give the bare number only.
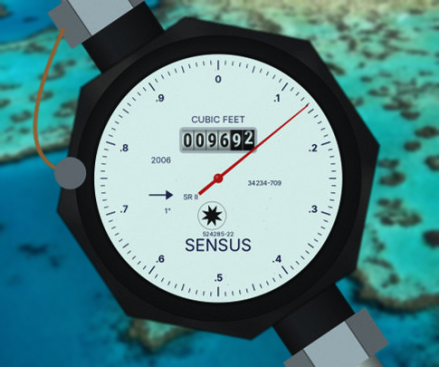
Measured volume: 9692.14
